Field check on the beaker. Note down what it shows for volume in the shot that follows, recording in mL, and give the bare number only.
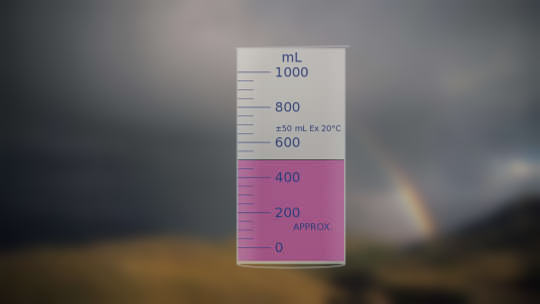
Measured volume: 500
